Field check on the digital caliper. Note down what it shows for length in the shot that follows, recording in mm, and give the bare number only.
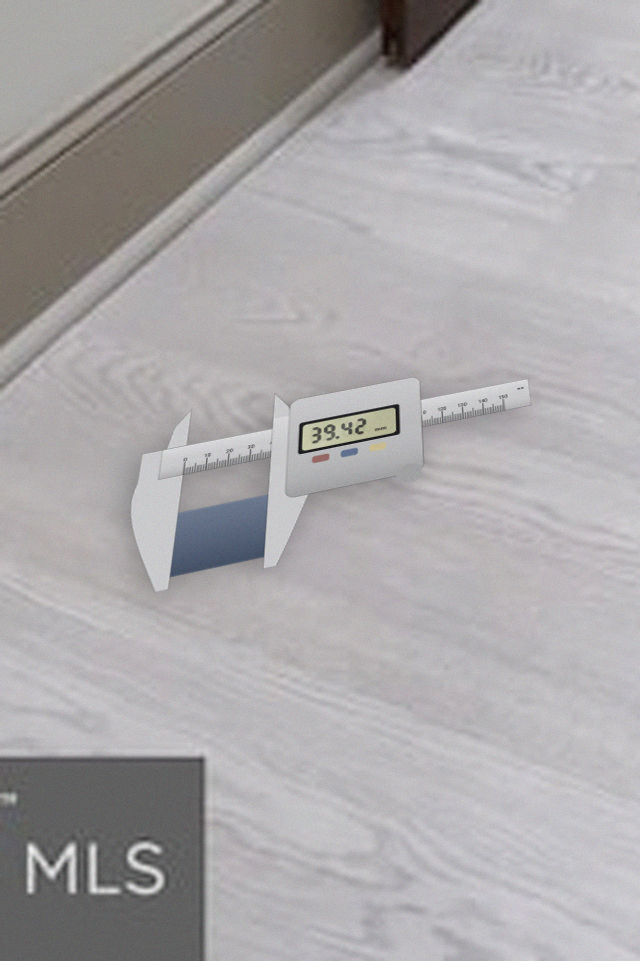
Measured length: 39.42
